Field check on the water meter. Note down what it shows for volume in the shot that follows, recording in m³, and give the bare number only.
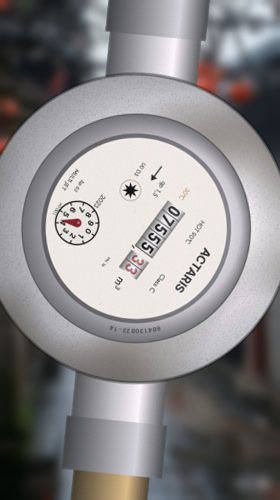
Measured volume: 7555.334
